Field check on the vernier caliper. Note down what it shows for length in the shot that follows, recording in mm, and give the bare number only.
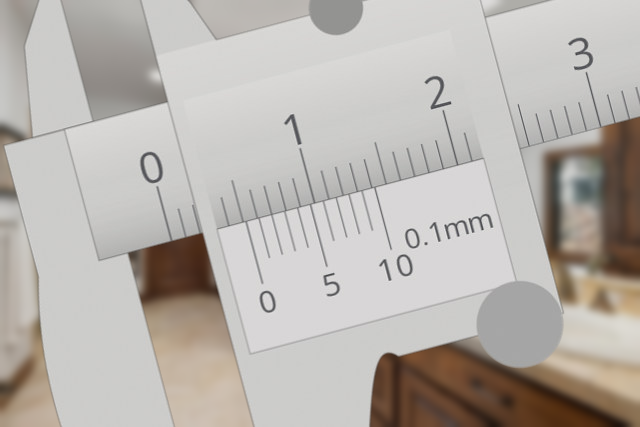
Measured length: 5.2
